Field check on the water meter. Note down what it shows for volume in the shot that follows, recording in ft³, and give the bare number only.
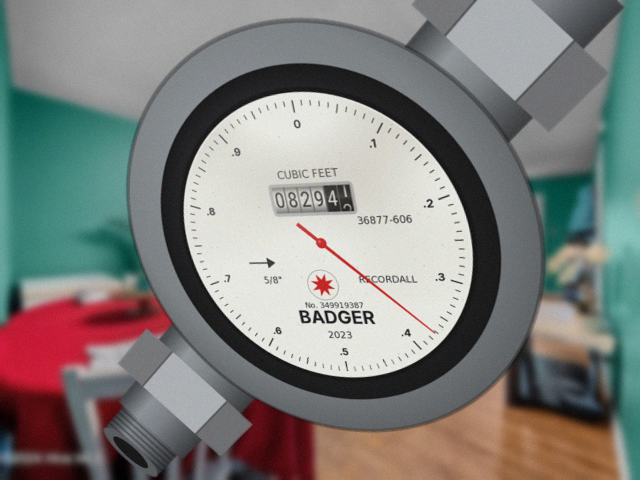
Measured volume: 82941.37
